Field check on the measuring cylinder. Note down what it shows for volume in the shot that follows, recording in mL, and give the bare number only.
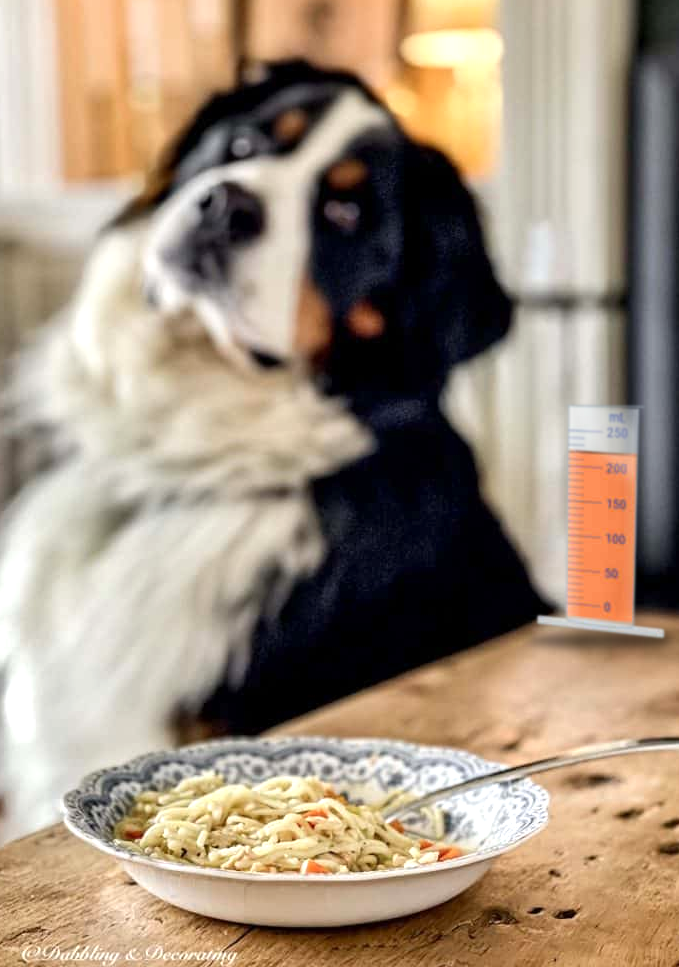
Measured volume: 220
